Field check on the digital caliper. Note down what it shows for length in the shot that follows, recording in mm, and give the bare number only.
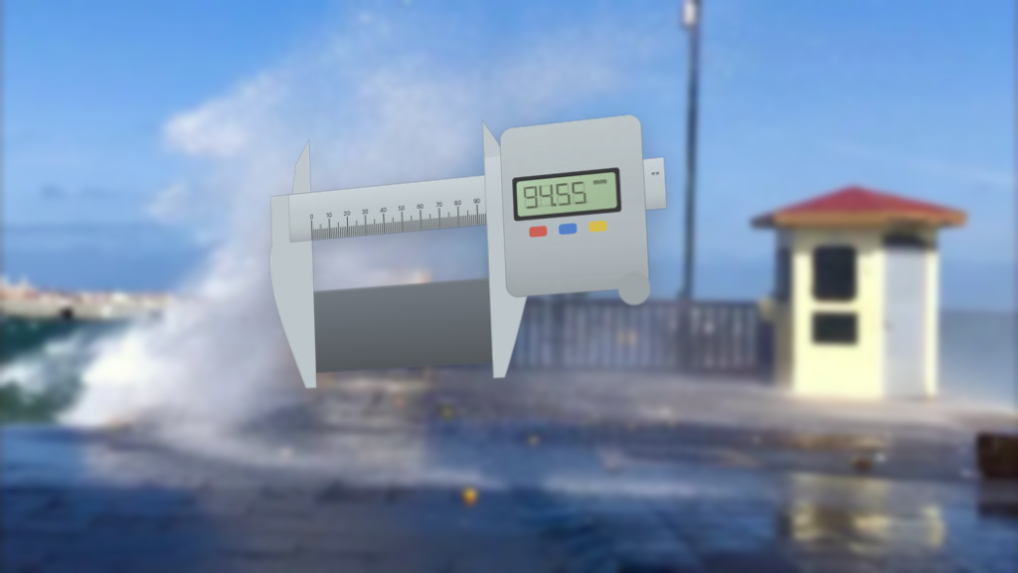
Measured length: 94.55
